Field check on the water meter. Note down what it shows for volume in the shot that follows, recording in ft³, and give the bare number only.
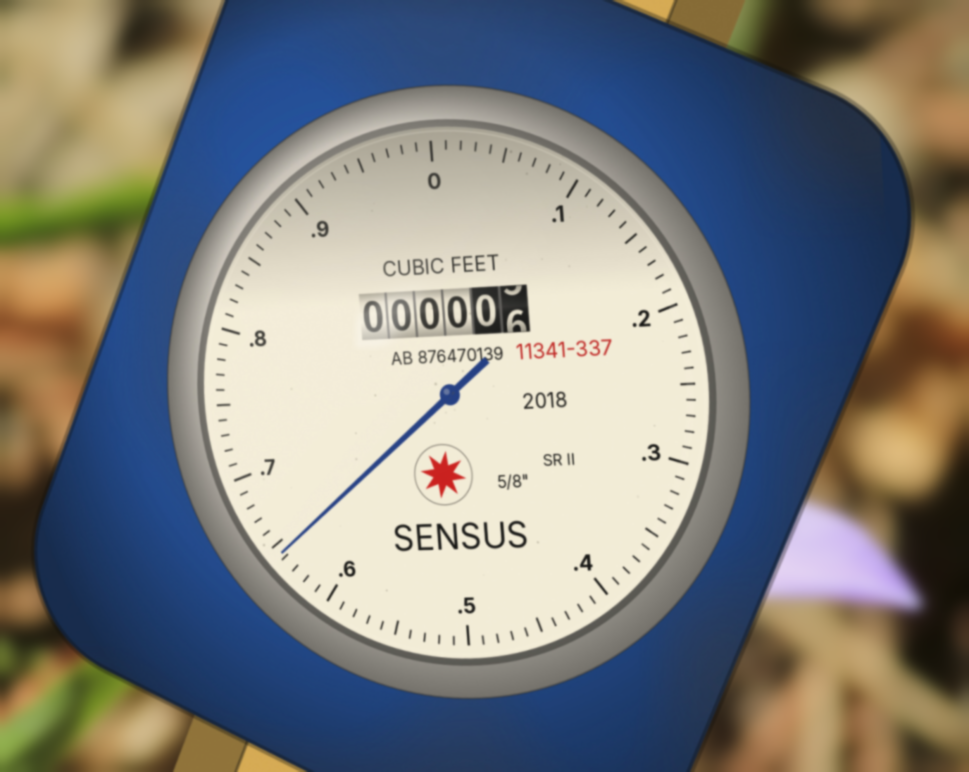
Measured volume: 5.64
